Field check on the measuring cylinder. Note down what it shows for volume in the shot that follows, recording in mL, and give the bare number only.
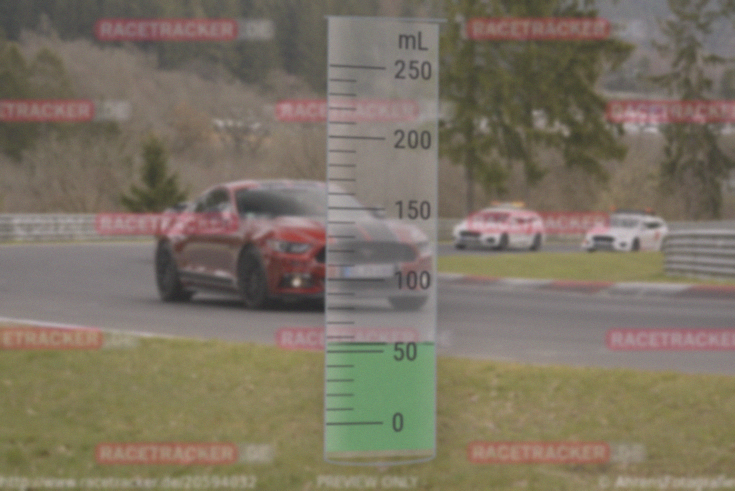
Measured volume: 55
